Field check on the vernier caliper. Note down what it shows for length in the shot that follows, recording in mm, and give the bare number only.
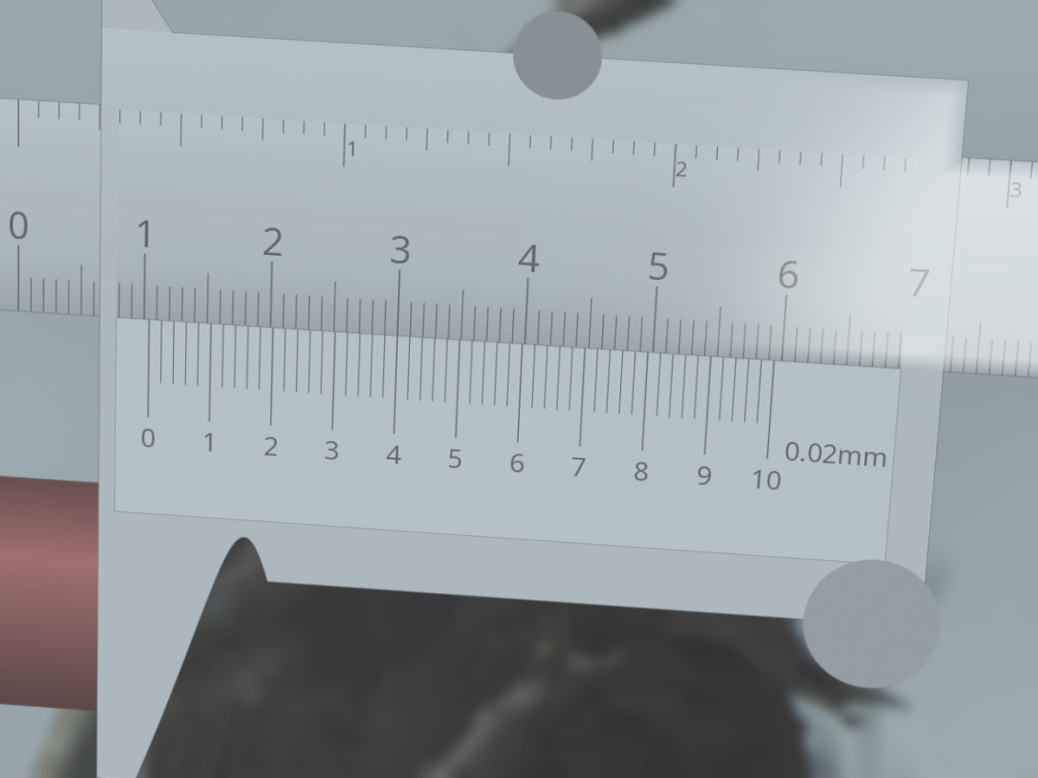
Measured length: 10.4
